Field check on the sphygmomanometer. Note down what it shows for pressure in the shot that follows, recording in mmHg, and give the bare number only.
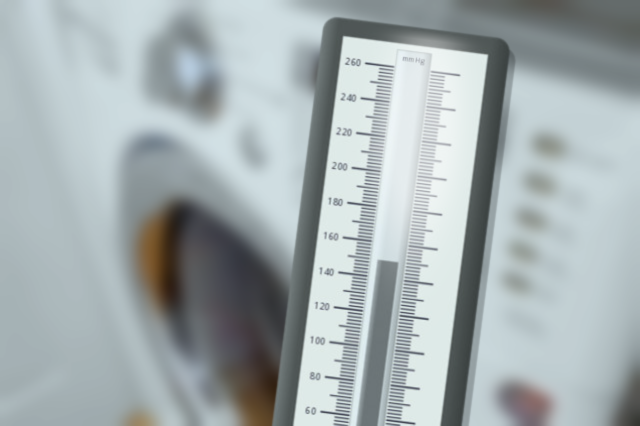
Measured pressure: 150
